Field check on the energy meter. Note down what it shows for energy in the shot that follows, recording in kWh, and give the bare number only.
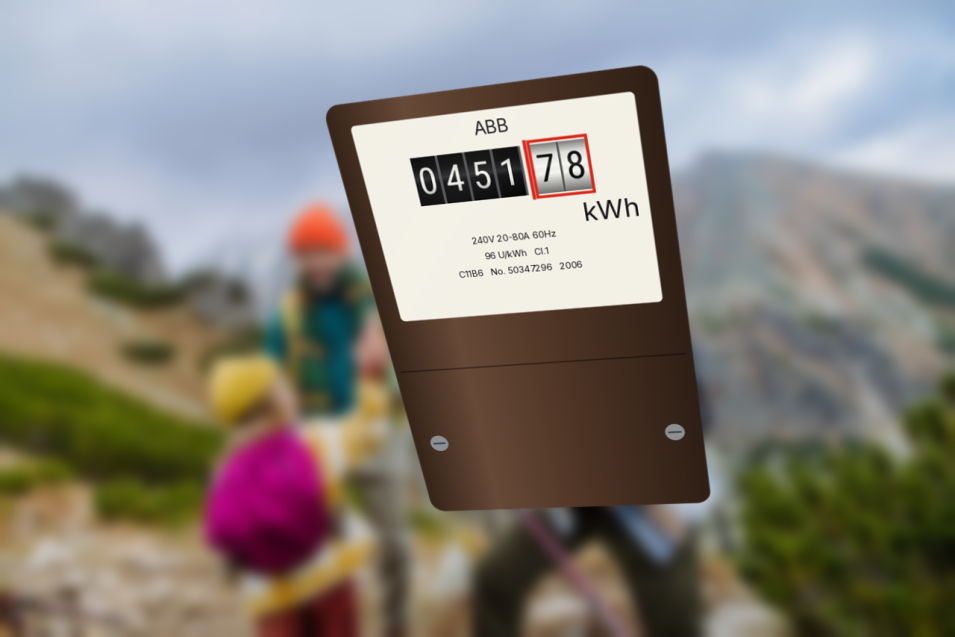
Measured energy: 451.78
